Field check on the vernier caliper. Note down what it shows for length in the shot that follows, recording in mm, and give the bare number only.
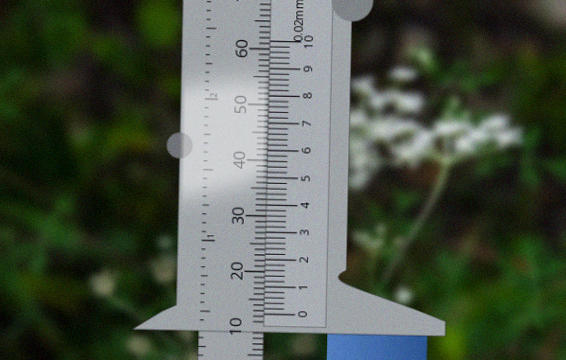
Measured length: 12.4
